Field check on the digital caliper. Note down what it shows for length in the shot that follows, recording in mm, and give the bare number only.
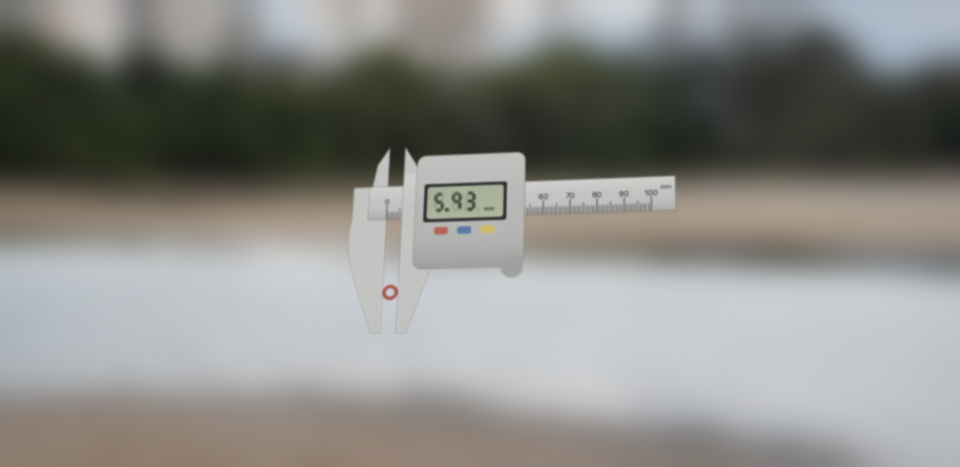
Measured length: 5.93
